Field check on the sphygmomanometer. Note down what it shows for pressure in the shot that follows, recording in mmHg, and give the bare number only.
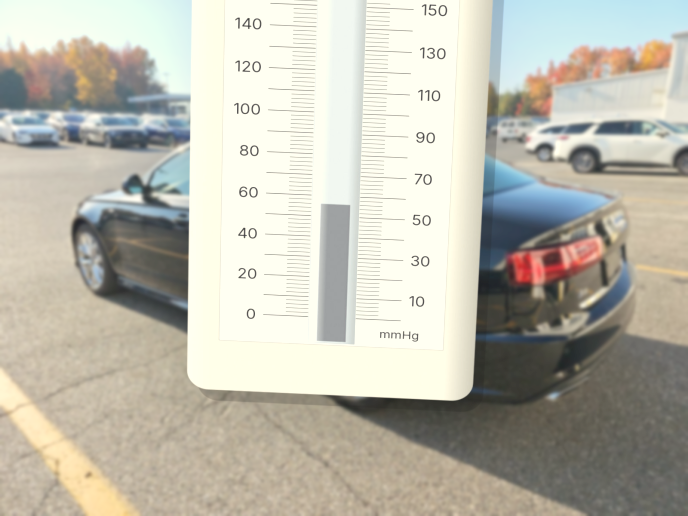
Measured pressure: 56
